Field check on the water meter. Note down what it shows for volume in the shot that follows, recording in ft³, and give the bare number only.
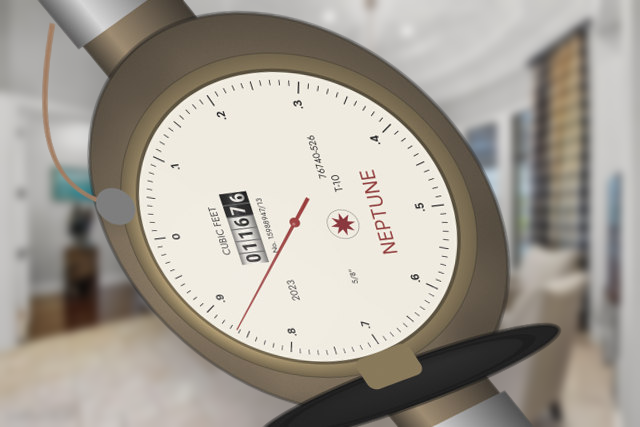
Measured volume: 11675.86
